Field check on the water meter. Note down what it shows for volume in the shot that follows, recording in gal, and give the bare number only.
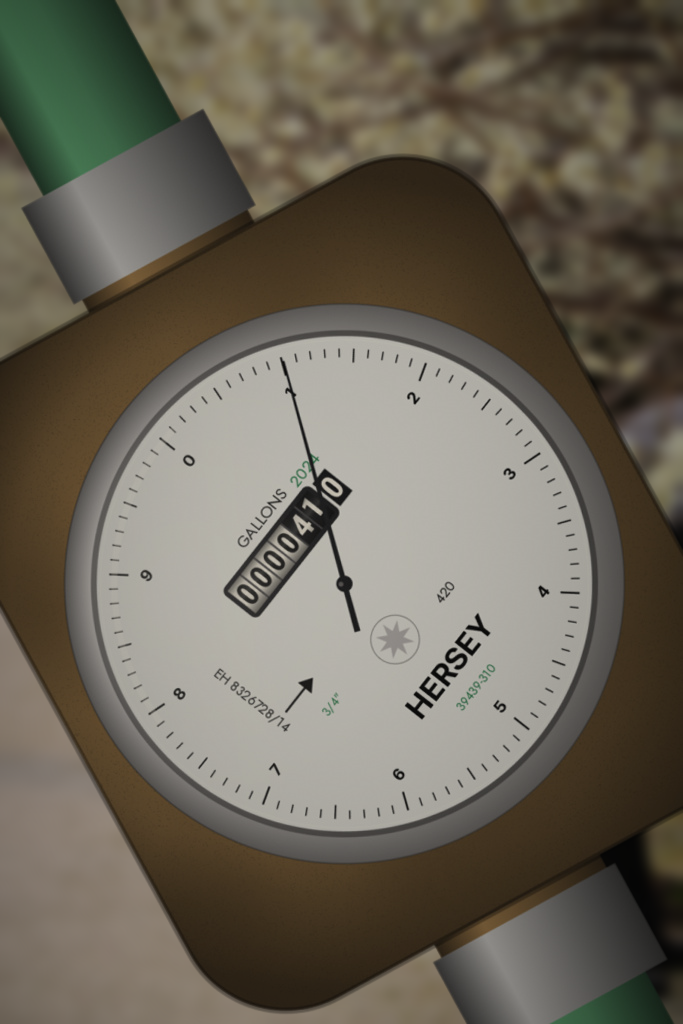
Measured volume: 411.0
